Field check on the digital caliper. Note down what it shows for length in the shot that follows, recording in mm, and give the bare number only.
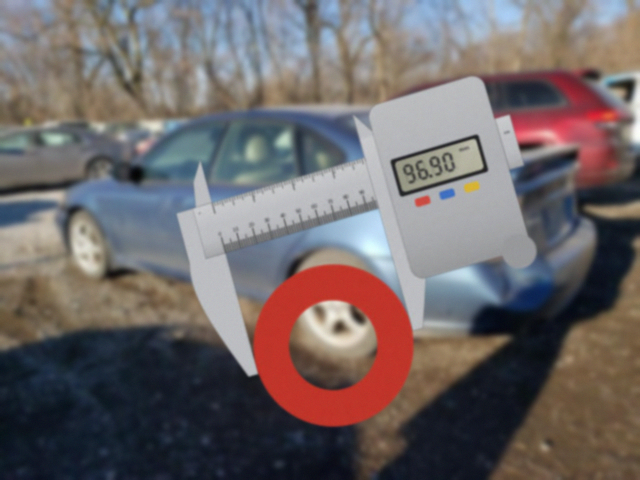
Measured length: 96.90
